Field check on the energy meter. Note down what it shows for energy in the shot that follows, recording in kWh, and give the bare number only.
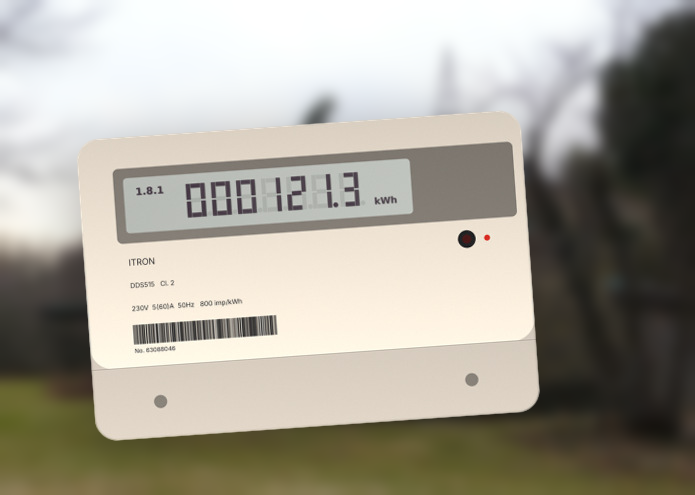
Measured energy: 121.3
